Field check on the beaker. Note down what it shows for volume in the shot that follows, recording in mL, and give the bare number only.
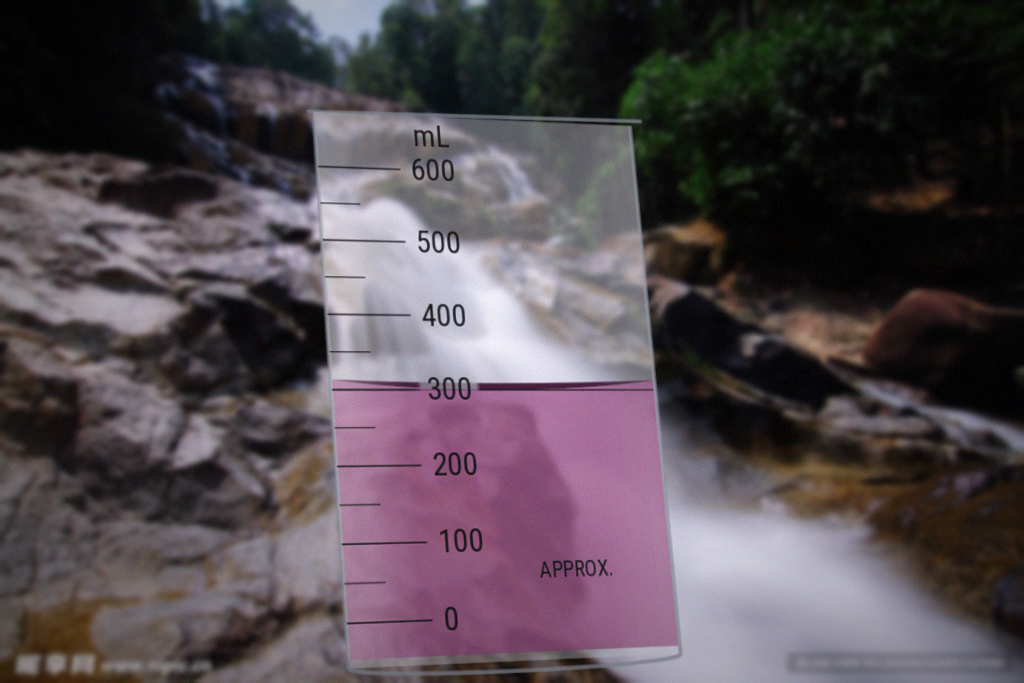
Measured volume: 300
